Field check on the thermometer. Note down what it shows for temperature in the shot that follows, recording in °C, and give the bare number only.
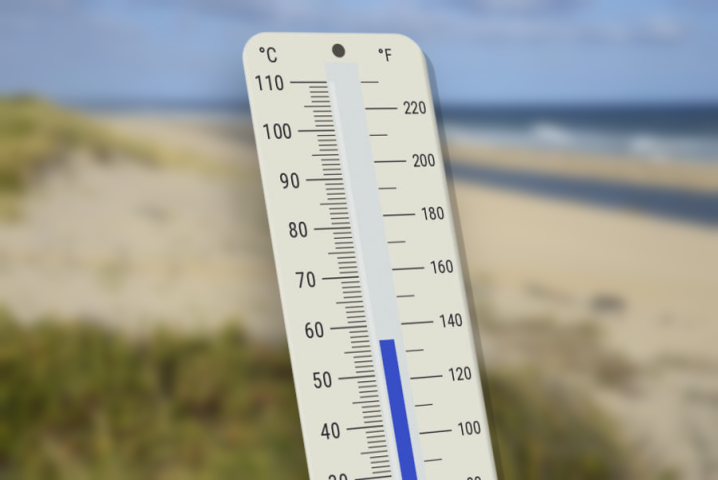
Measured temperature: 57
